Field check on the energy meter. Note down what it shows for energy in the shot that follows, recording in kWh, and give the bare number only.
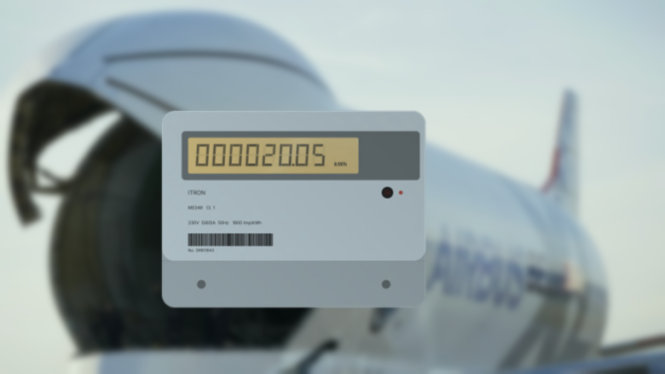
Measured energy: 20.05
